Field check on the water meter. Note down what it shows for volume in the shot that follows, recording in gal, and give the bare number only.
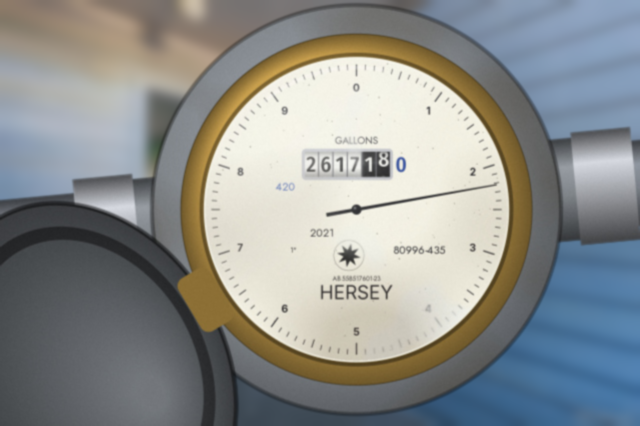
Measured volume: 2617182.2
